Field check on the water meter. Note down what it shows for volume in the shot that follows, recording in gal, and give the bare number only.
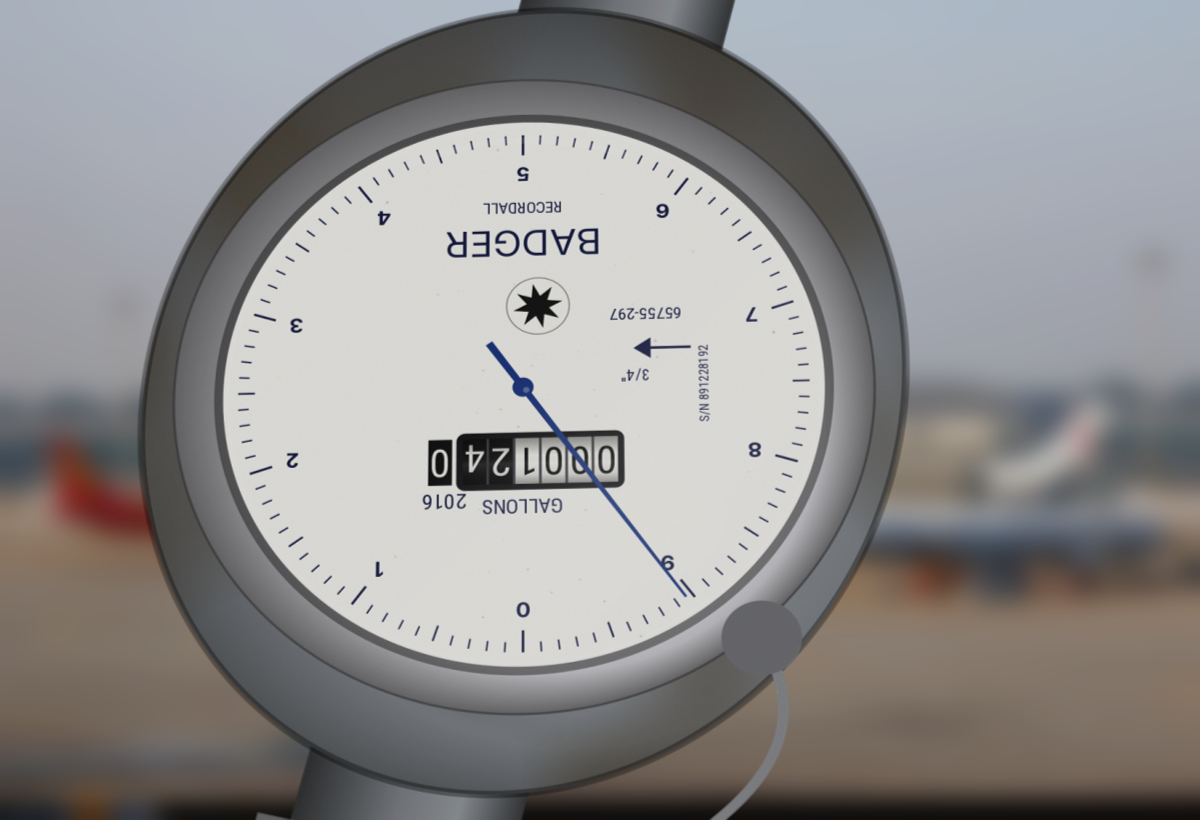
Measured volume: 1239.0
